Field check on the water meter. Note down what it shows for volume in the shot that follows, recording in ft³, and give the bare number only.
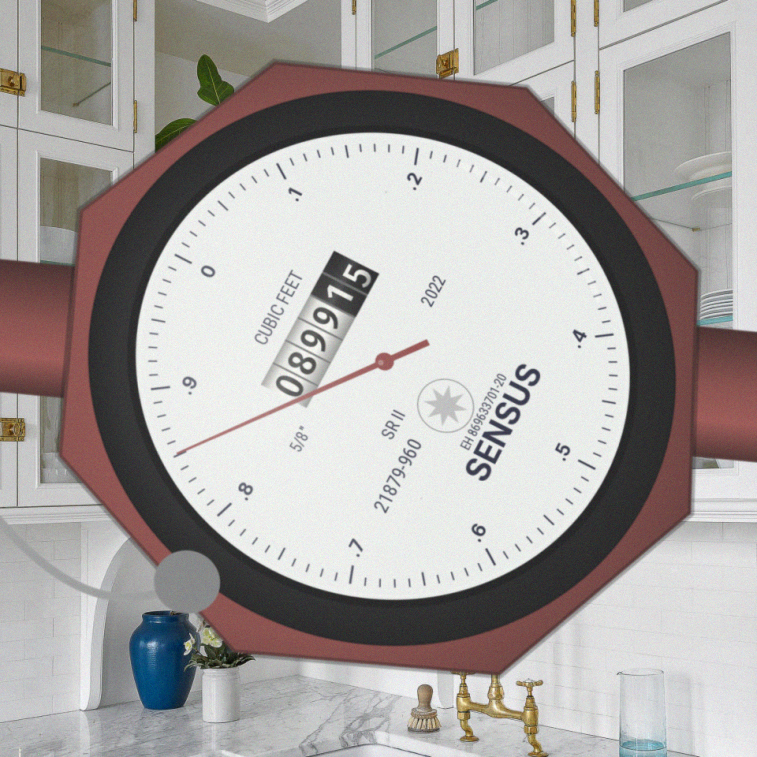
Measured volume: 89914.85
